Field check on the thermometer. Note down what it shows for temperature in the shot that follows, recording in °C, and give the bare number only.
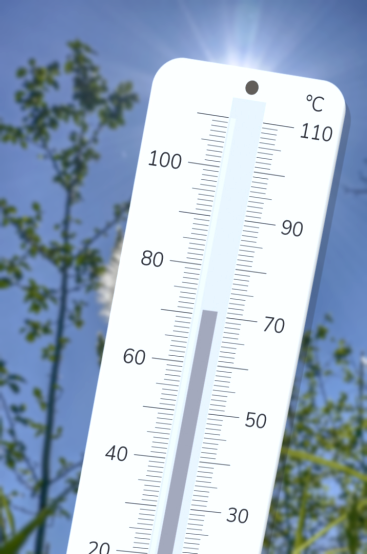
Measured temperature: 71
